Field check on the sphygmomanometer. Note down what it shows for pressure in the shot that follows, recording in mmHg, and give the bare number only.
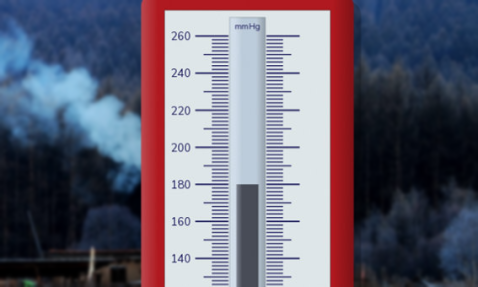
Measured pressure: 180
